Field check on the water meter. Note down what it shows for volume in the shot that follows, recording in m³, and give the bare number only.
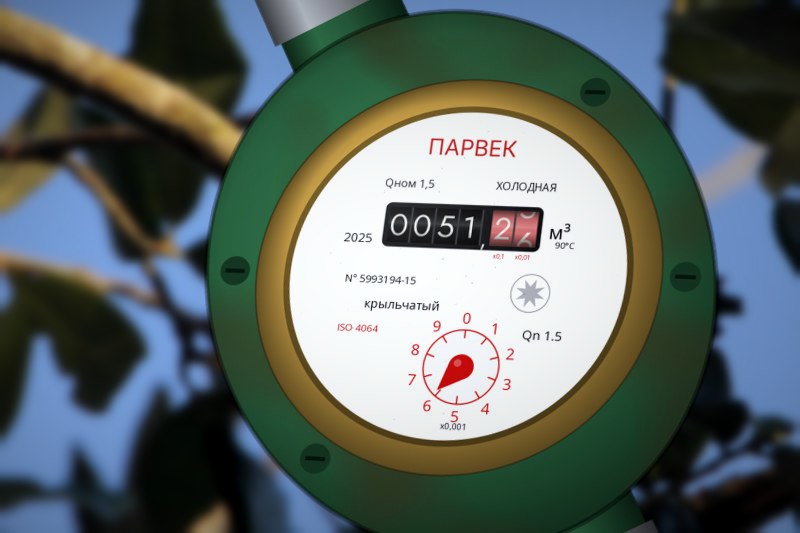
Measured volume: 51.256
